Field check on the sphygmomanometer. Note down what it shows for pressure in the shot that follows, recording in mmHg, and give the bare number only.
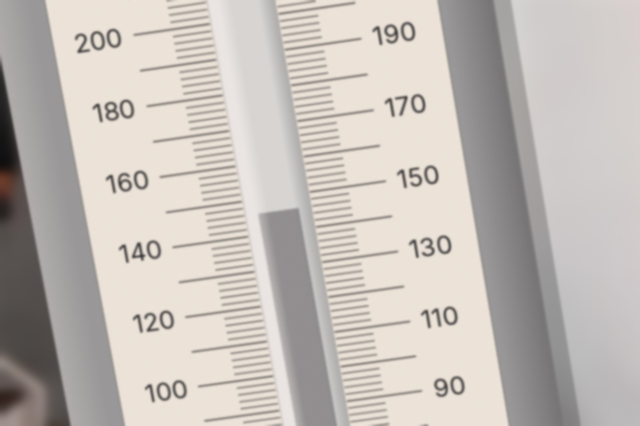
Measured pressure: 146
